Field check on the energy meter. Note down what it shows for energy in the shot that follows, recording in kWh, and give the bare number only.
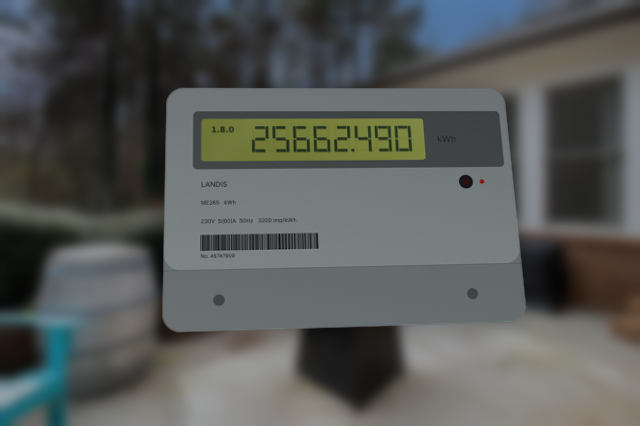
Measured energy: 25662.490
